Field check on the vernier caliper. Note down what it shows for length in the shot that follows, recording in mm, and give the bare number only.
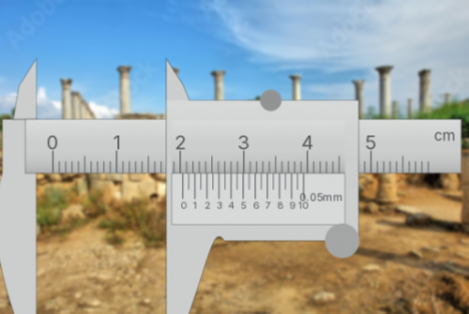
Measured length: 20.4
